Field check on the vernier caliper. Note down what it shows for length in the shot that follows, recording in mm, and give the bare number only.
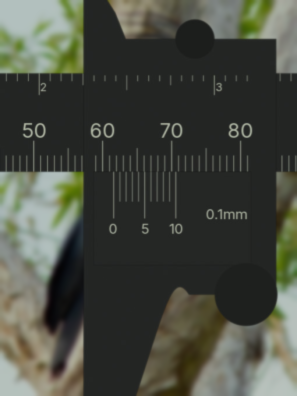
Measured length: 61.6
